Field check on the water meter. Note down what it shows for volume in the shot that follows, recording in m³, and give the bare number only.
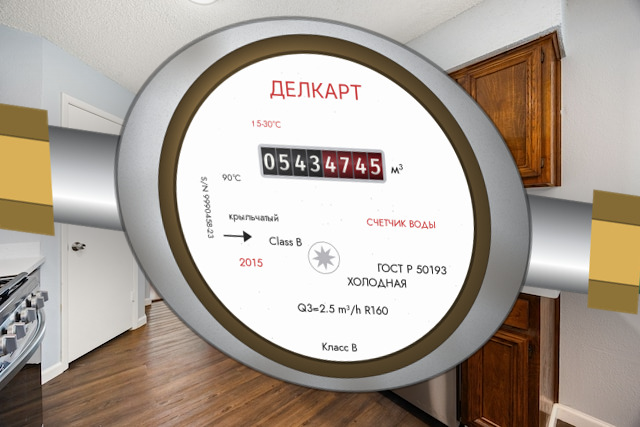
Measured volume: 543.4745
